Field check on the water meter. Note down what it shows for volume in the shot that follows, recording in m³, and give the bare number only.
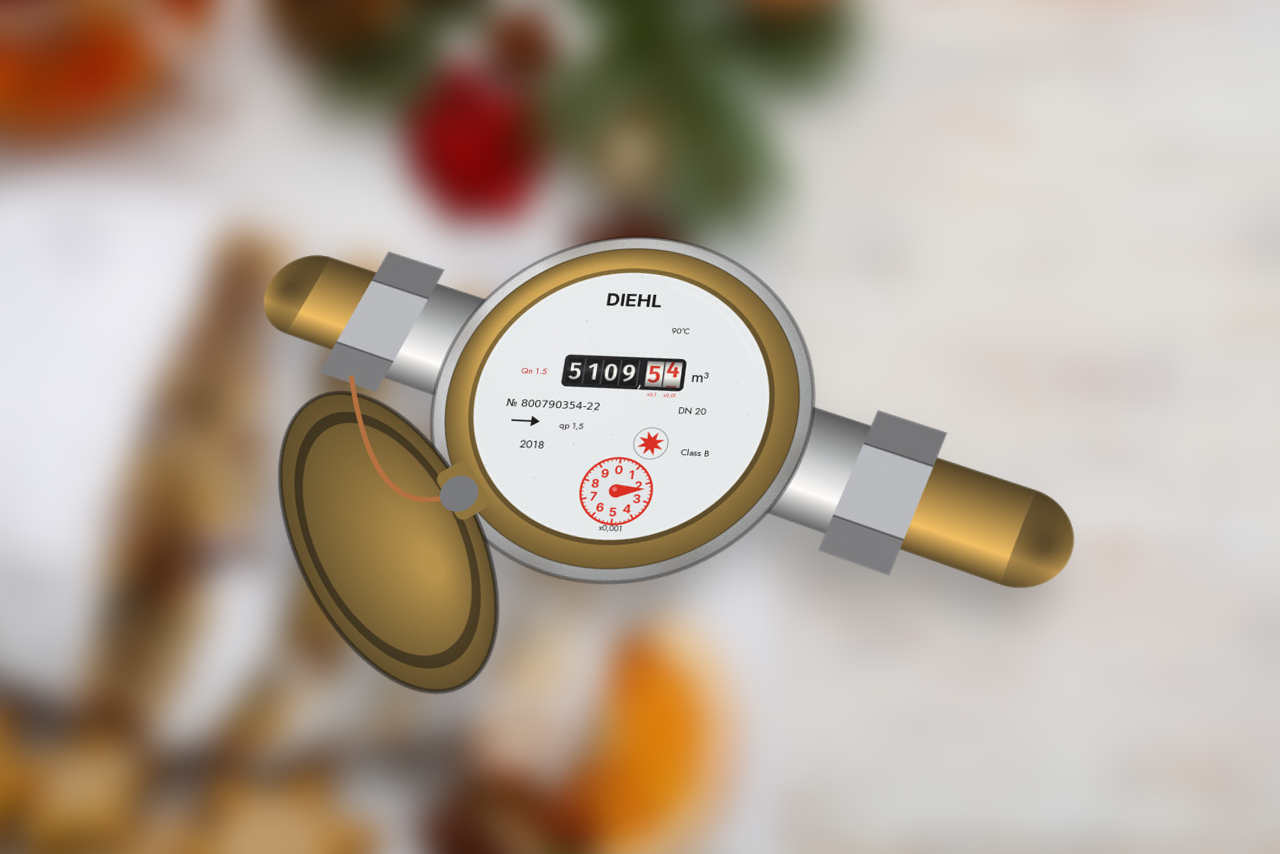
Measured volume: 5109.542
